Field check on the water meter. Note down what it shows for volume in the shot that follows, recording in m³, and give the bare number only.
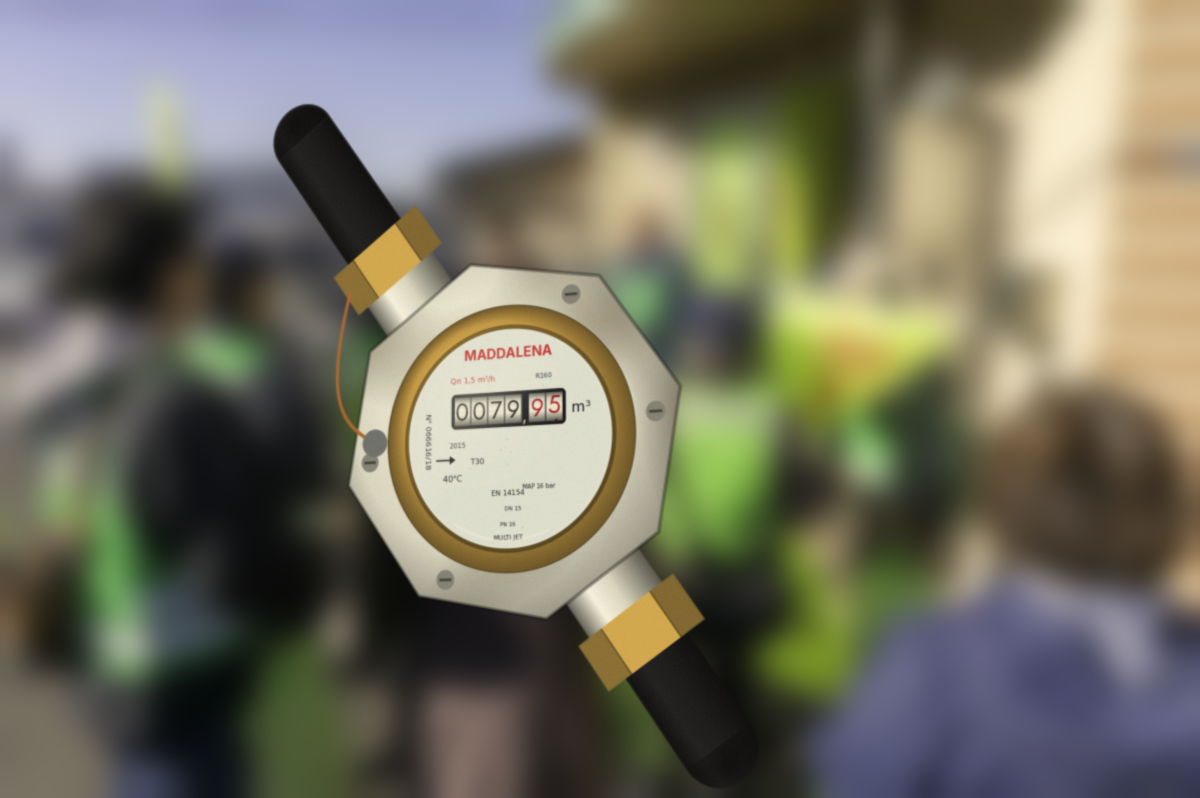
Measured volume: 79.95
